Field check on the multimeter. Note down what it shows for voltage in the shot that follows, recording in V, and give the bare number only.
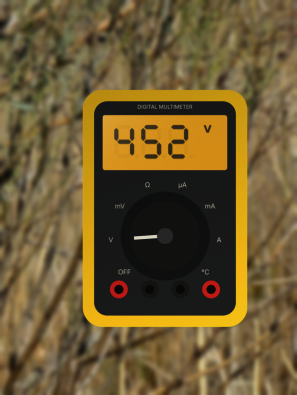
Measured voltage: 452
